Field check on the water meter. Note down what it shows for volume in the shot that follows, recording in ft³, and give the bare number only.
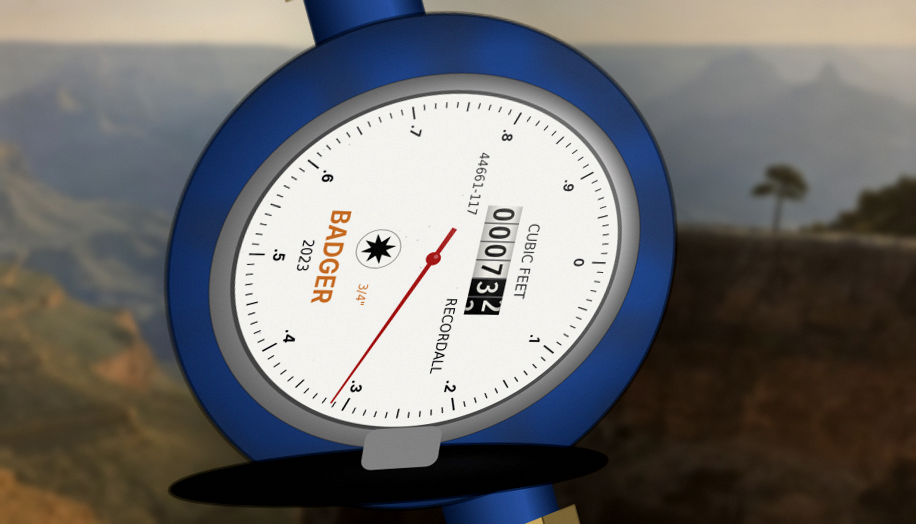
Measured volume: 732.31
